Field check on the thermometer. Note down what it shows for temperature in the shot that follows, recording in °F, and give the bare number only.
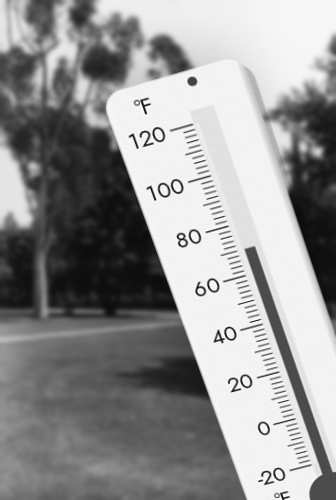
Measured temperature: 70
